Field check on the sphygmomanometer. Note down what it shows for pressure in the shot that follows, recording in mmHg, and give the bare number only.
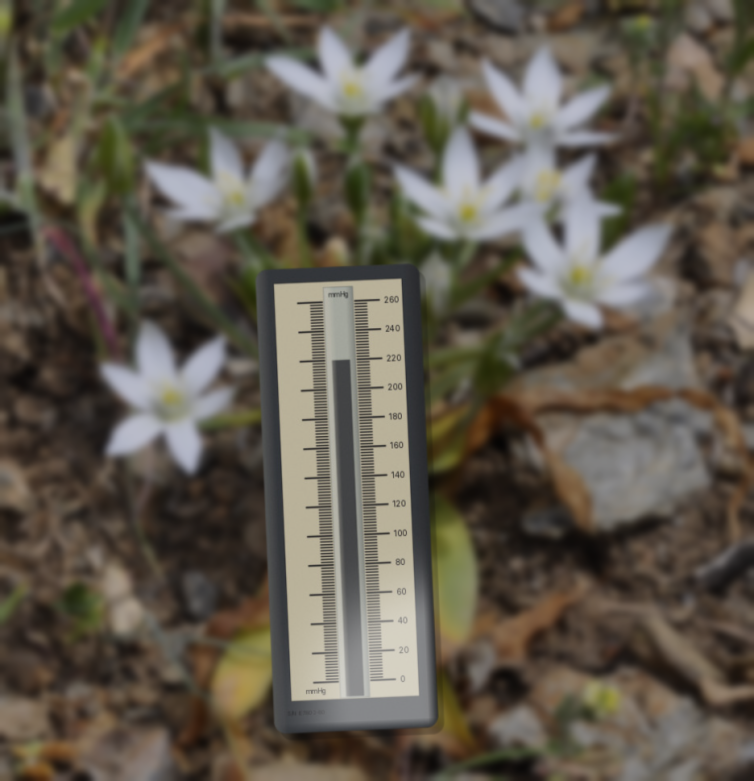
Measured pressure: 220
